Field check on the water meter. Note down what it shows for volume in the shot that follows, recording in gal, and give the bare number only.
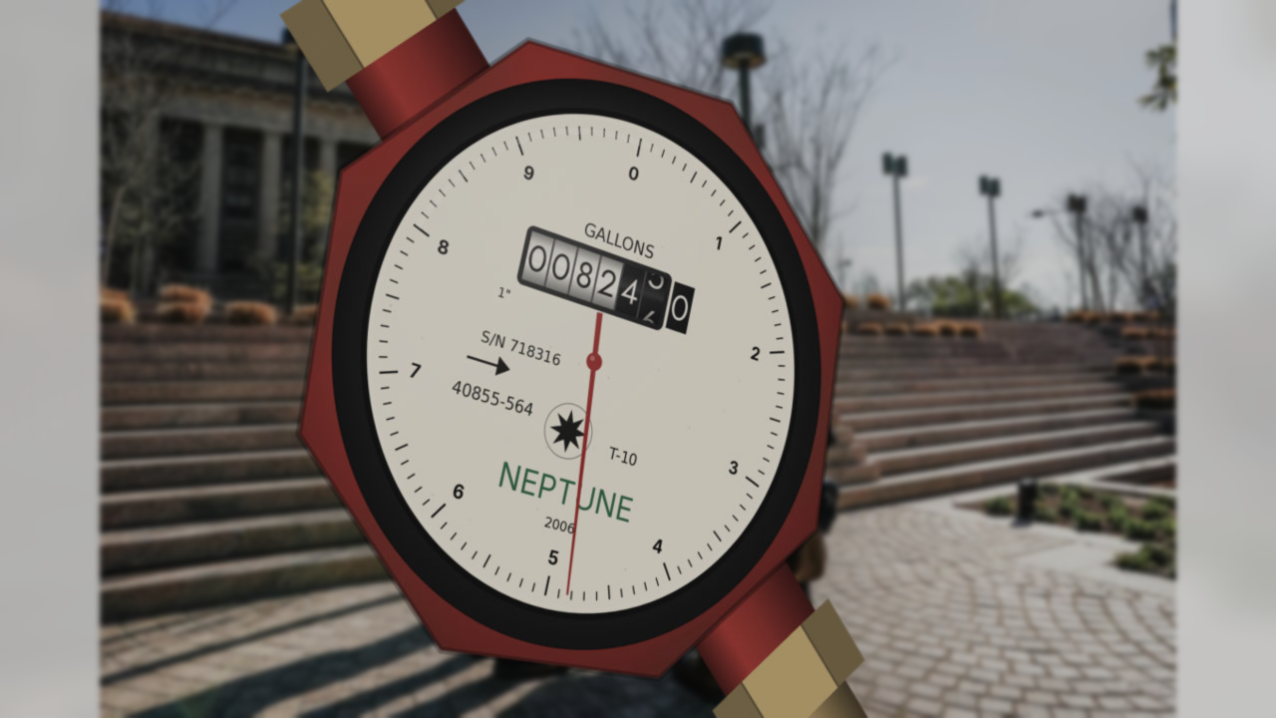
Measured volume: 82454.8
